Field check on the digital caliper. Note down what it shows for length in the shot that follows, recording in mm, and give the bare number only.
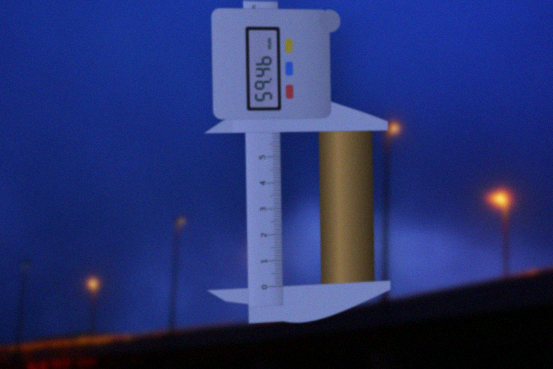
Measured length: 59.46
